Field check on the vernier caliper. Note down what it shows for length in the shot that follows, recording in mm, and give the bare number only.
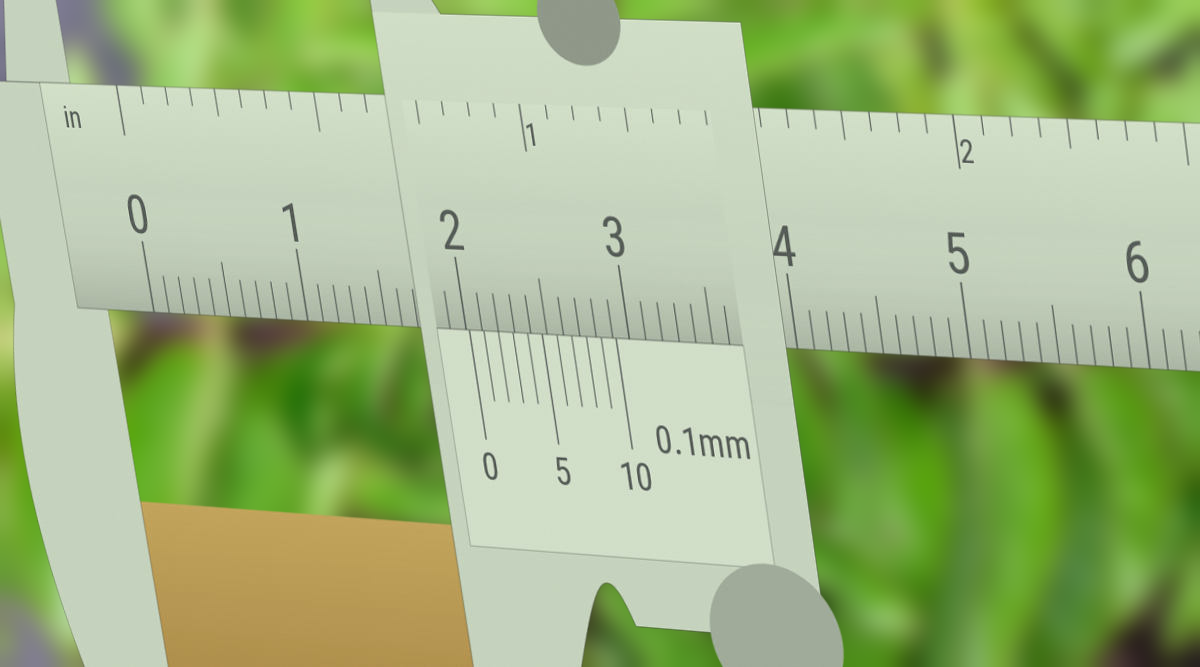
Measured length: 20.2
